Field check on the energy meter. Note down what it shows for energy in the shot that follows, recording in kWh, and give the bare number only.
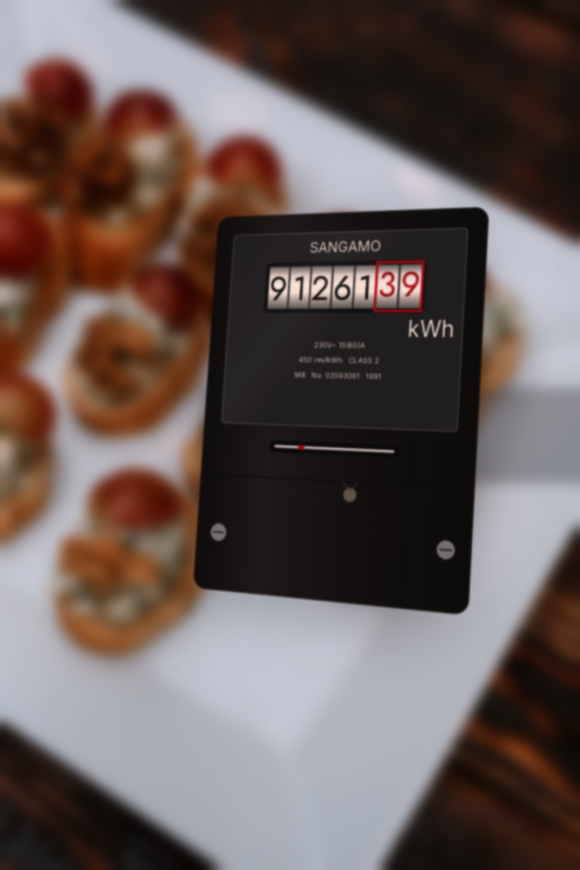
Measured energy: 91261.39
